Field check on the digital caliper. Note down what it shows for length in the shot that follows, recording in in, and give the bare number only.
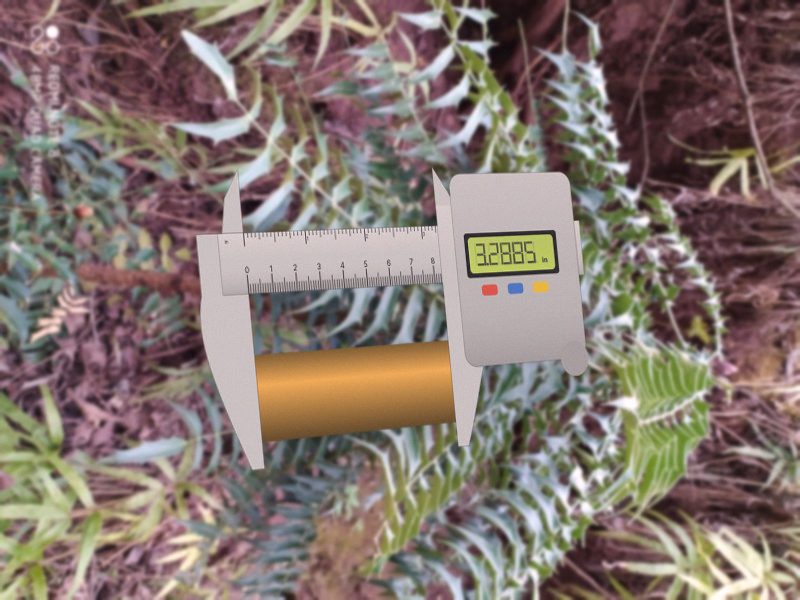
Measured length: 3.2885
